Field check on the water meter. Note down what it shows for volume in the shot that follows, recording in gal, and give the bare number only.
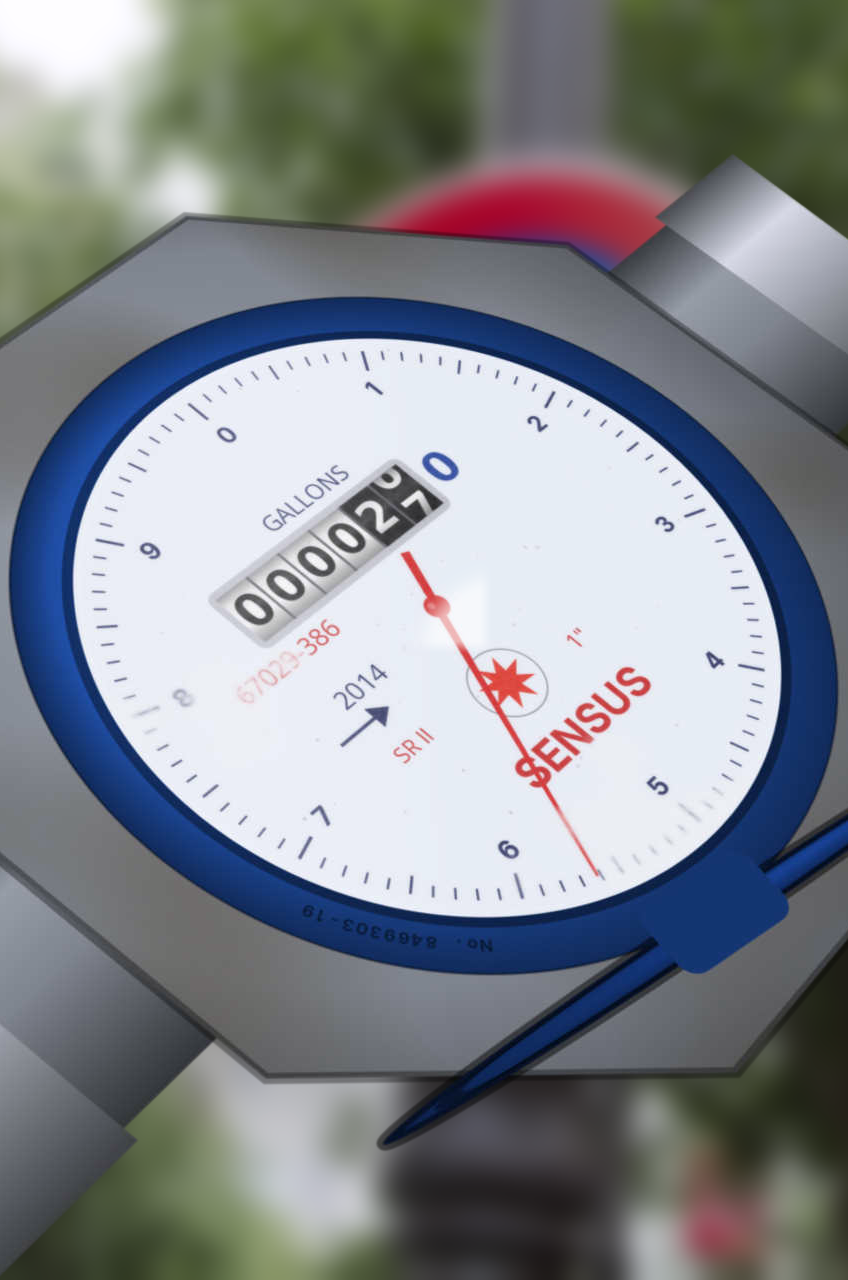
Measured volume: 265.6
